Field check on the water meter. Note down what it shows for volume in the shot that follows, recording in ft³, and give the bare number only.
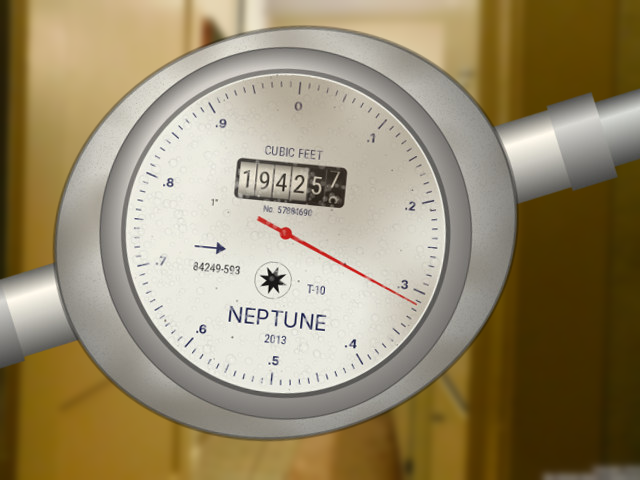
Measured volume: 194257.31
